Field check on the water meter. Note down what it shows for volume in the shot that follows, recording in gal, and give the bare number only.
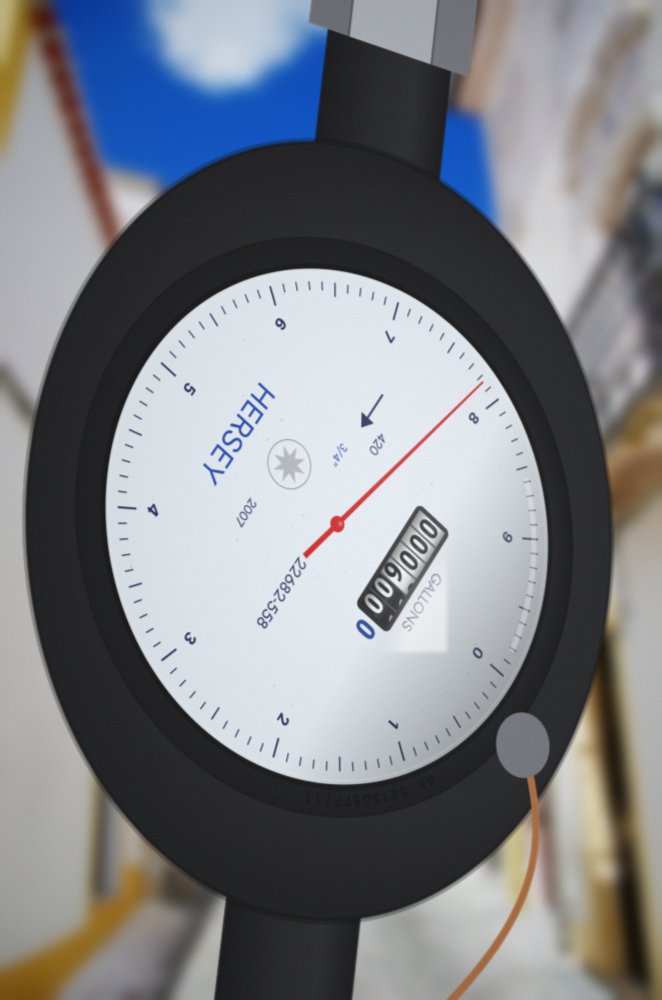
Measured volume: 5997.8
